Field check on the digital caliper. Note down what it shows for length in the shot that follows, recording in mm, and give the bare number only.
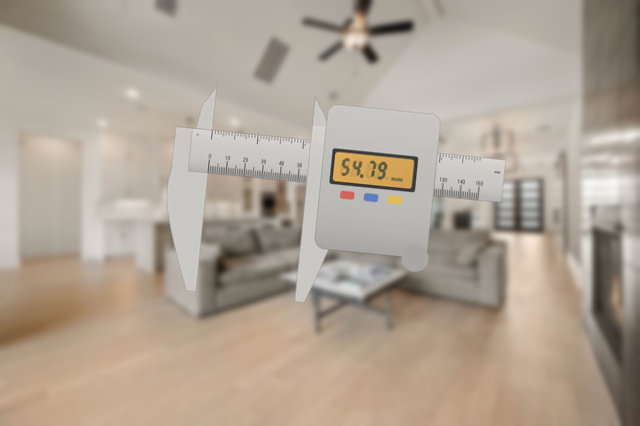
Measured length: 54.79
